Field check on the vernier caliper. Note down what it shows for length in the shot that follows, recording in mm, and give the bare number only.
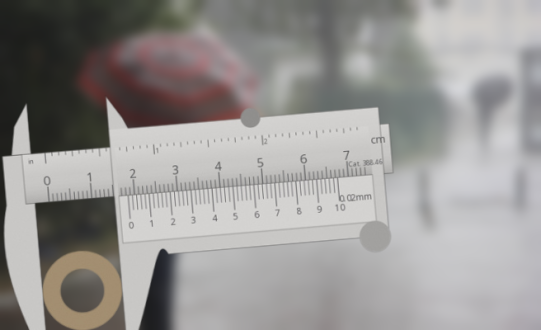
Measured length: 18.5
